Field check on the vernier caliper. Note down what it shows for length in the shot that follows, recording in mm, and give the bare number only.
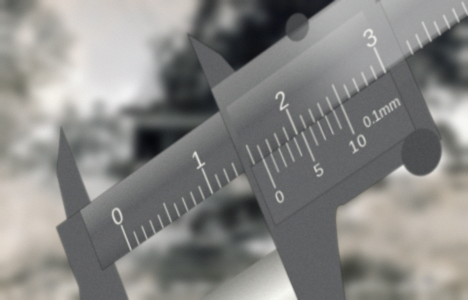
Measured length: 16.0
